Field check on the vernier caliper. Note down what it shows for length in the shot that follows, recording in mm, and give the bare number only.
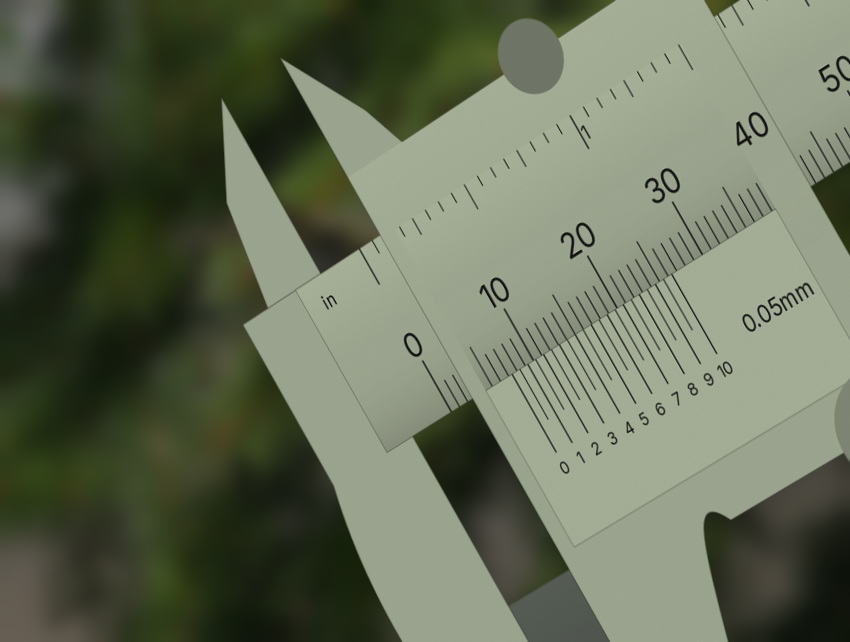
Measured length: 7.4
